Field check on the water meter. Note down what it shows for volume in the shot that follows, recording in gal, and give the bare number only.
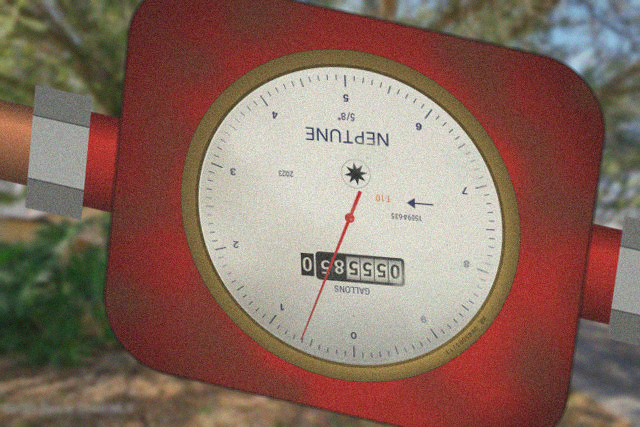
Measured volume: 555850.6
